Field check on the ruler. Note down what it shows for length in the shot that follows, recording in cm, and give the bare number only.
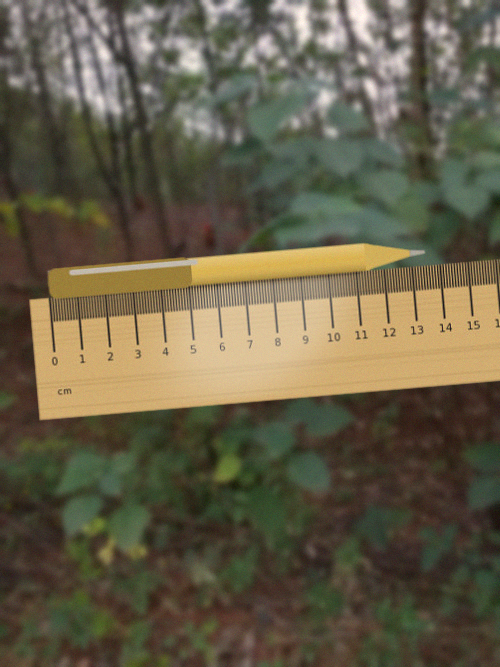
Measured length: 13.5
